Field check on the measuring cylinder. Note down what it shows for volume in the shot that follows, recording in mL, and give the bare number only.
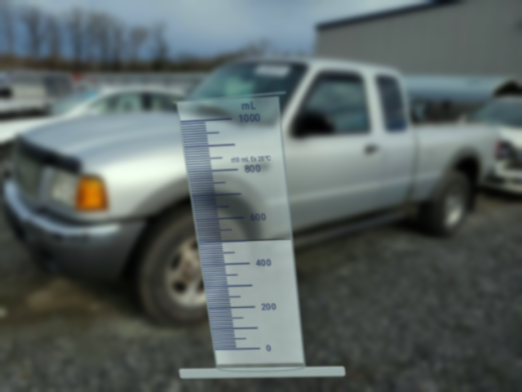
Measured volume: 500
